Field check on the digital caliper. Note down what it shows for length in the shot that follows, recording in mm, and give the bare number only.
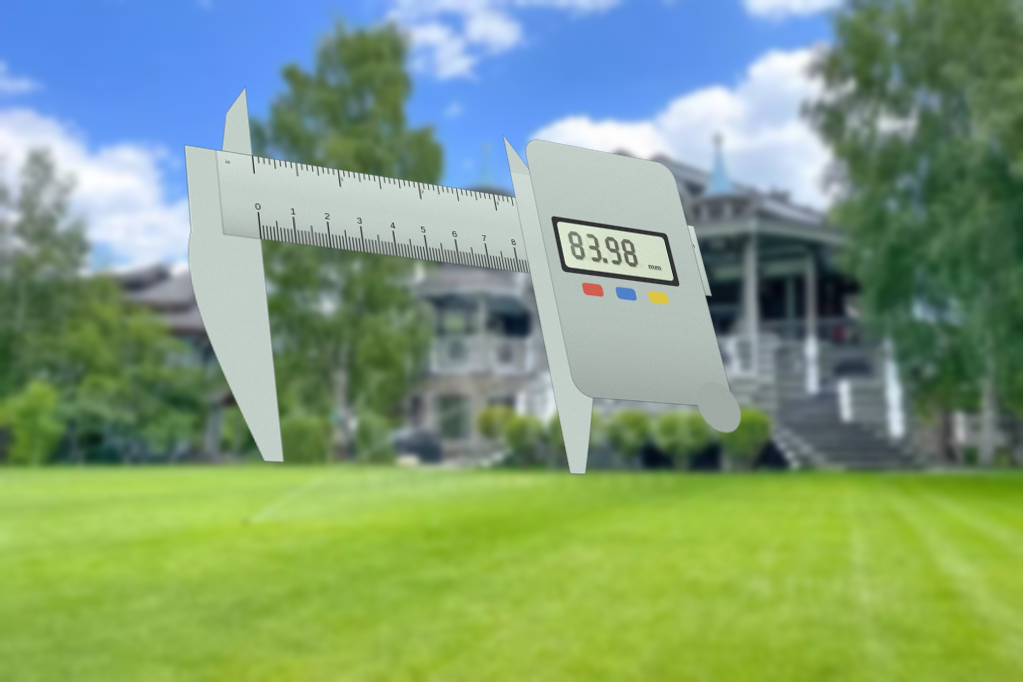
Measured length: 83.98
